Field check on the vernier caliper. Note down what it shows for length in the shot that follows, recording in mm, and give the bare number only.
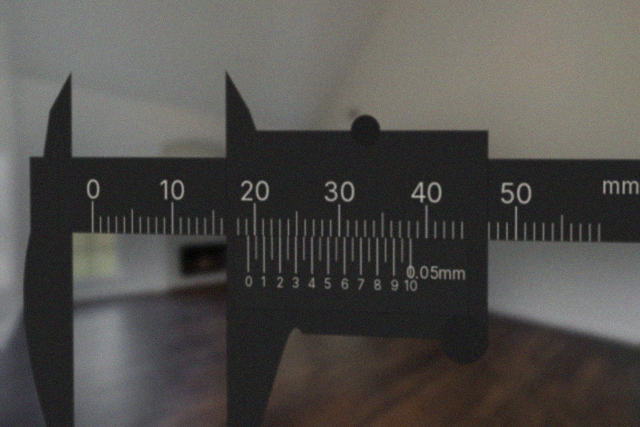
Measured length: 19.2
